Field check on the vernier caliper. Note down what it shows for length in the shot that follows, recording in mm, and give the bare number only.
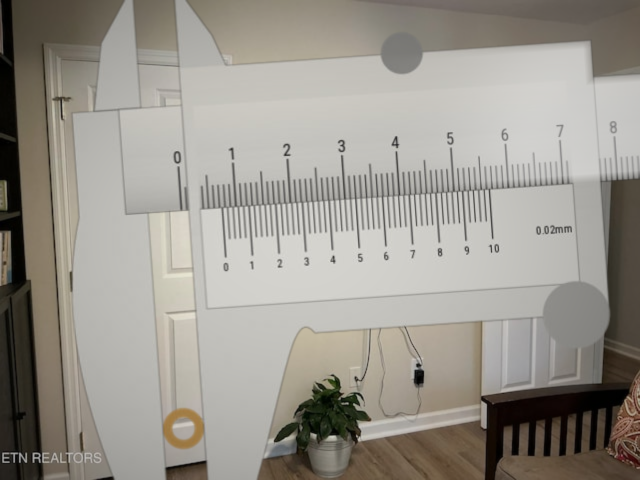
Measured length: 7.5
